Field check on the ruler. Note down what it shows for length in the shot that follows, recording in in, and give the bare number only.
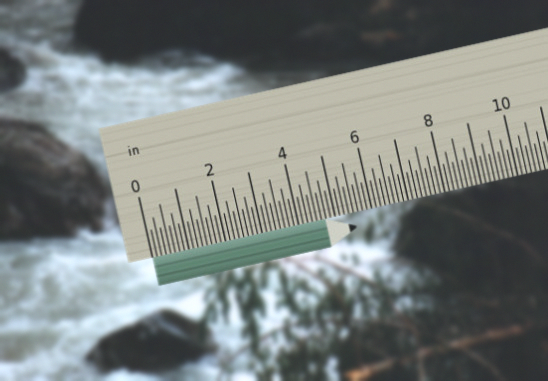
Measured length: 5.5
